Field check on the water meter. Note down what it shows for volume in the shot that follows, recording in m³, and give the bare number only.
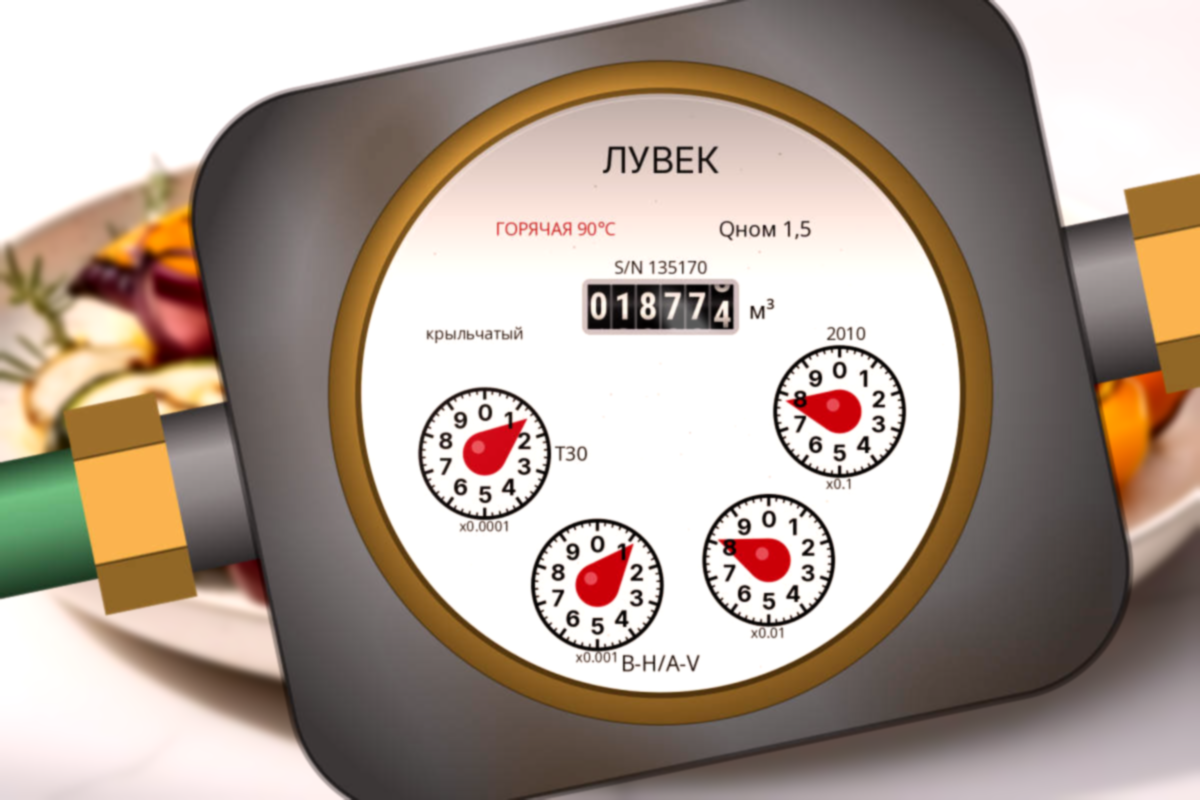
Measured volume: 18773.7811
